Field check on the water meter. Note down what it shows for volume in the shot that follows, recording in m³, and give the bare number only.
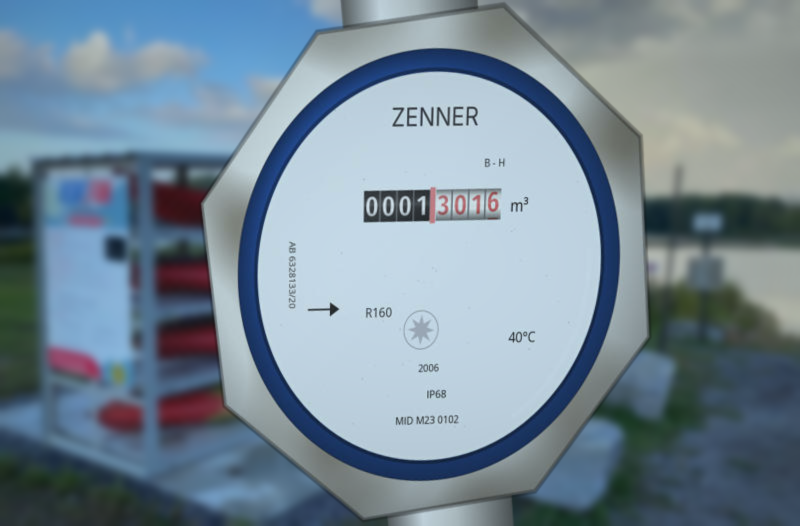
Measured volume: 1.3016
